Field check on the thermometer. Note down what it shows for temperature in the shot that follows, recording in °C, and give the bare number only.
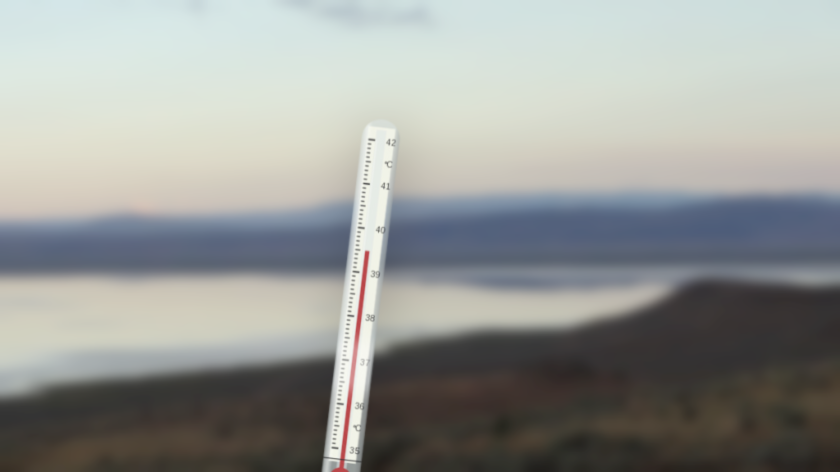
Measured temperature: 39.5
